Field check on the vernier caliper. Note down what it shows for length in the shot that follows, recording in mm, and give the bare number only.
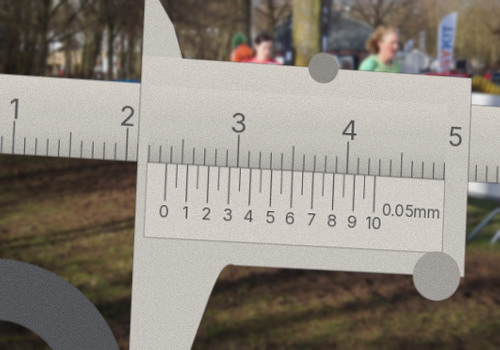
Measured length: 23.6
